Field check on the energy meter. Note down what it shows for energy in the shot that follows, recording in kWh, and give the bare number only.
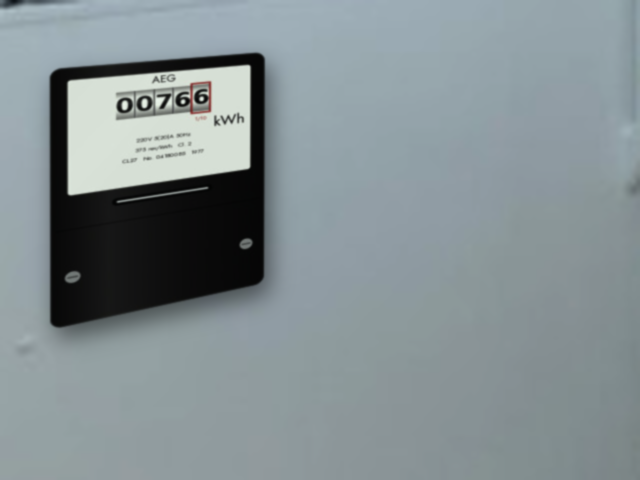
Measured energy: 76.6
